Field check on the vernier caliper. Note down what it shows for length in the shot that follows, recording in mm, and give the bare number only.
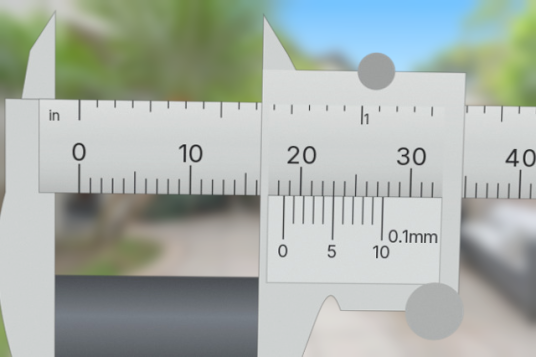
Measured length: 18.5
